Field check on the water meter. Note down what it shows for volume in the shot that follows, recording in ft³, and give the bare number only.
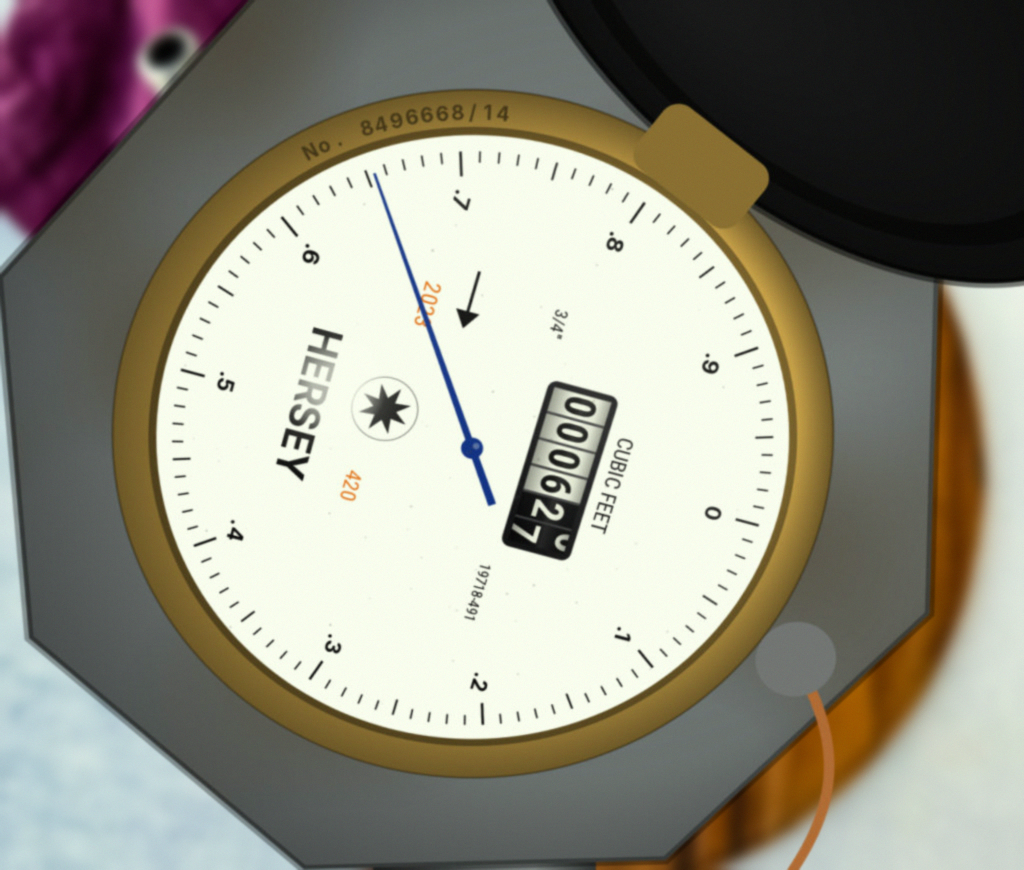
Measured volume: 626.65
